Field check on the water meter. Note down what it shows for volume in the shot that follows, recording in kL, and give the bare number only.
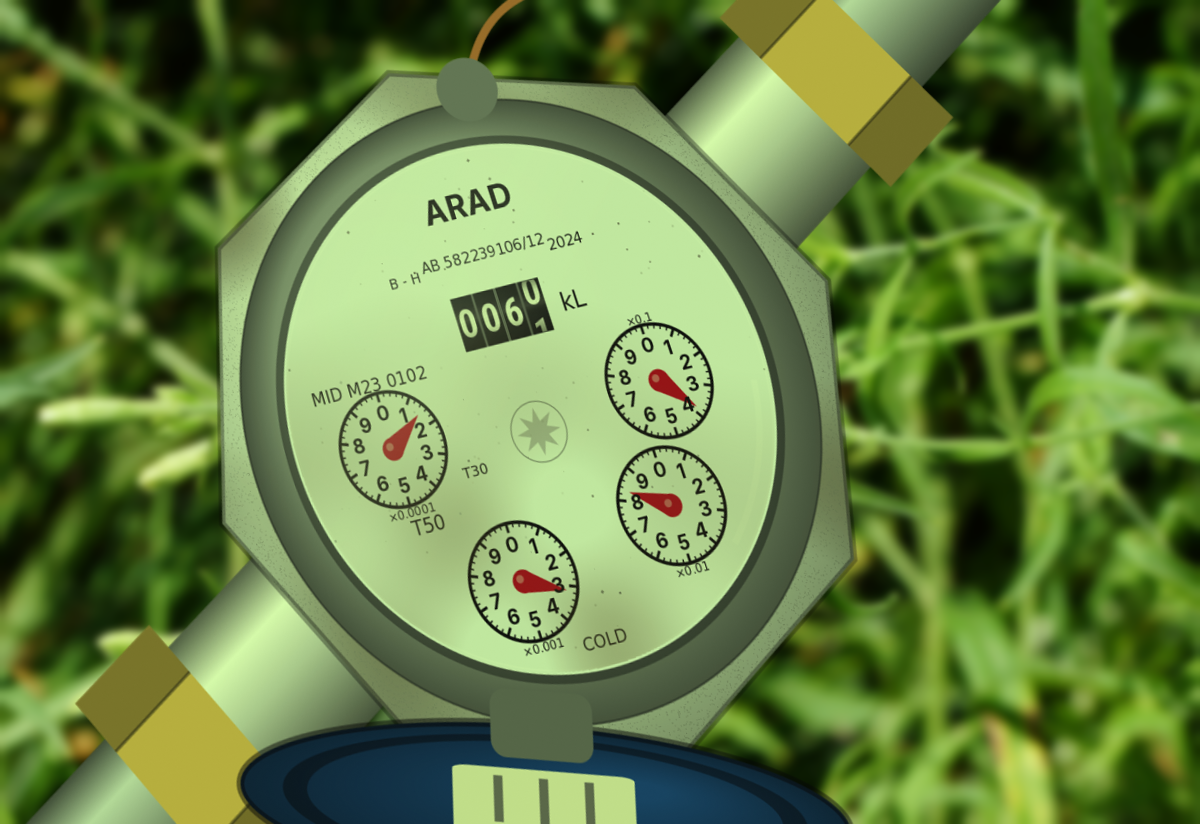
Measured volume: 60.3831
